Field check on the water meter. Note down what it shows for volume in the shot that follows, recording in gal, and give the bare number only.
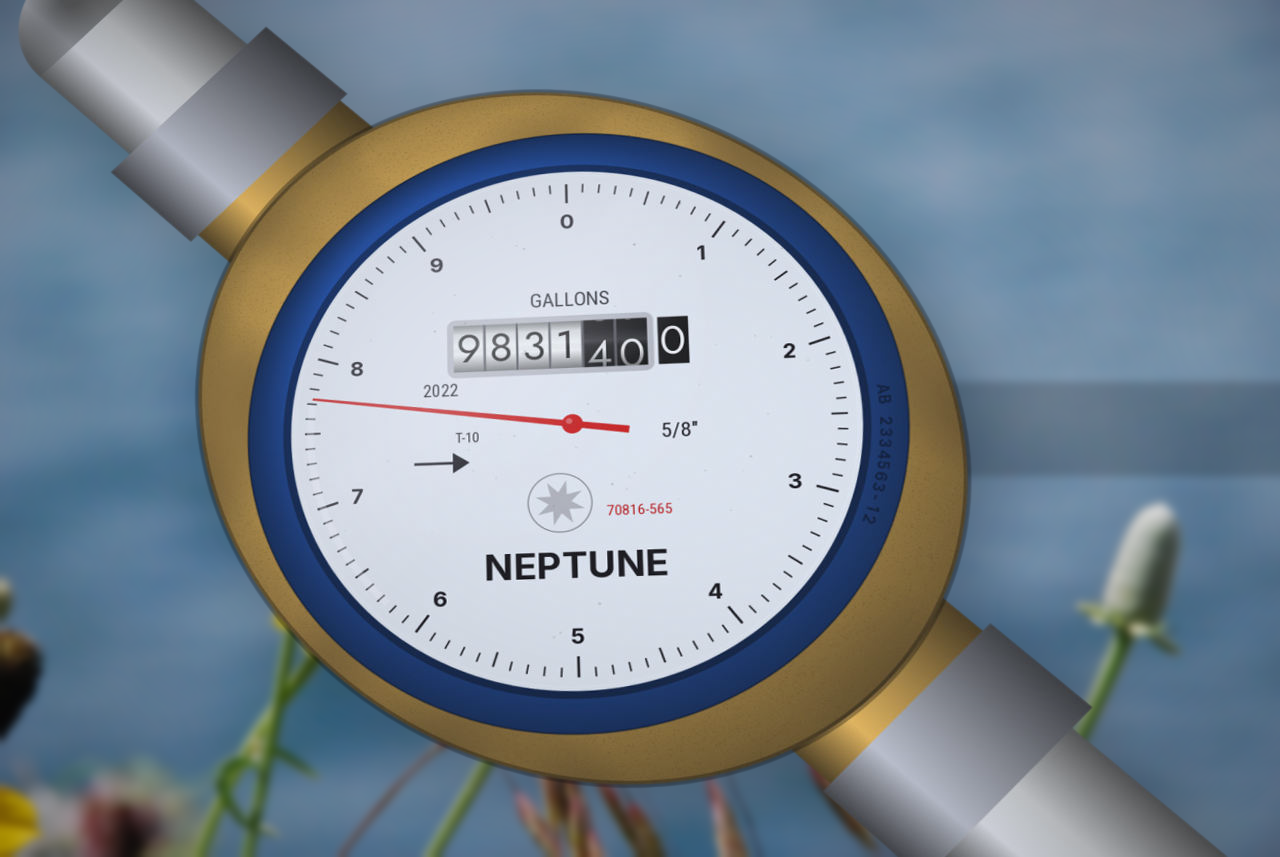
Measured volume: 9831397.7
